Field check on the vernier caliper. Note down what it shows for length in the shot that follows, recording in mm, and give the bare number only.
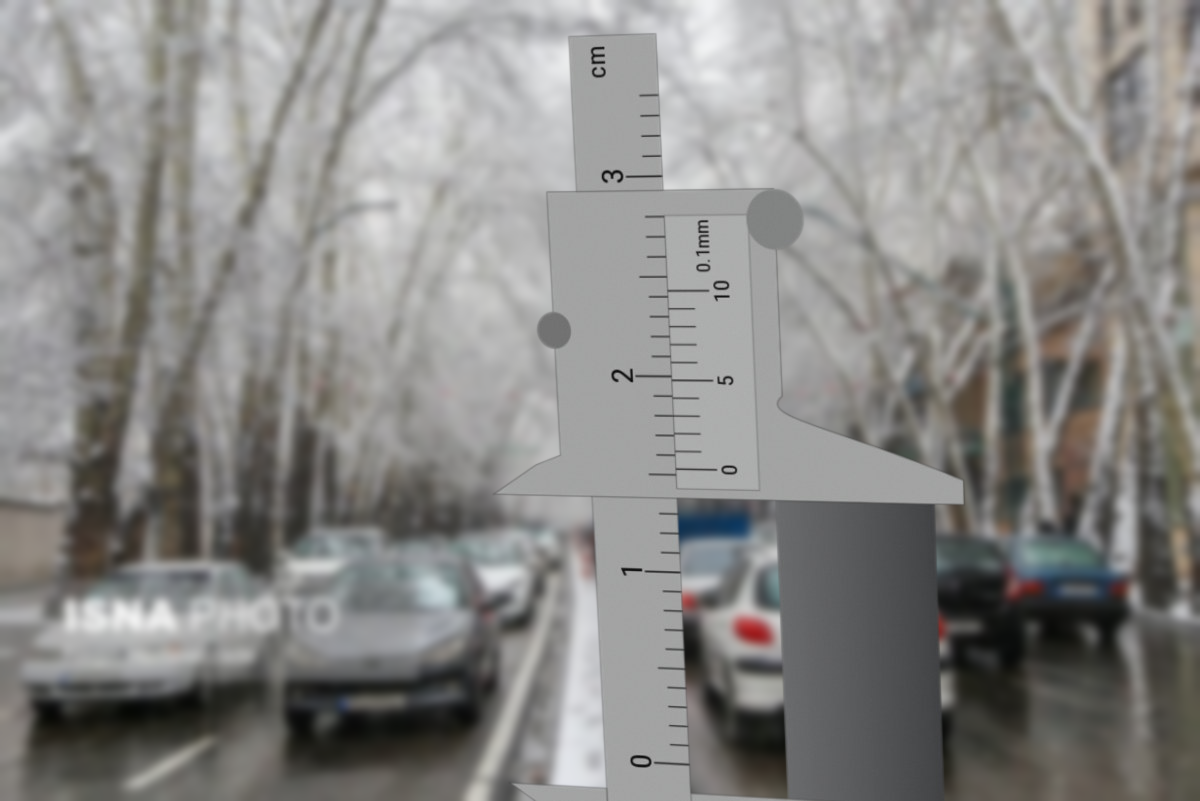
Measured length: 15.3
